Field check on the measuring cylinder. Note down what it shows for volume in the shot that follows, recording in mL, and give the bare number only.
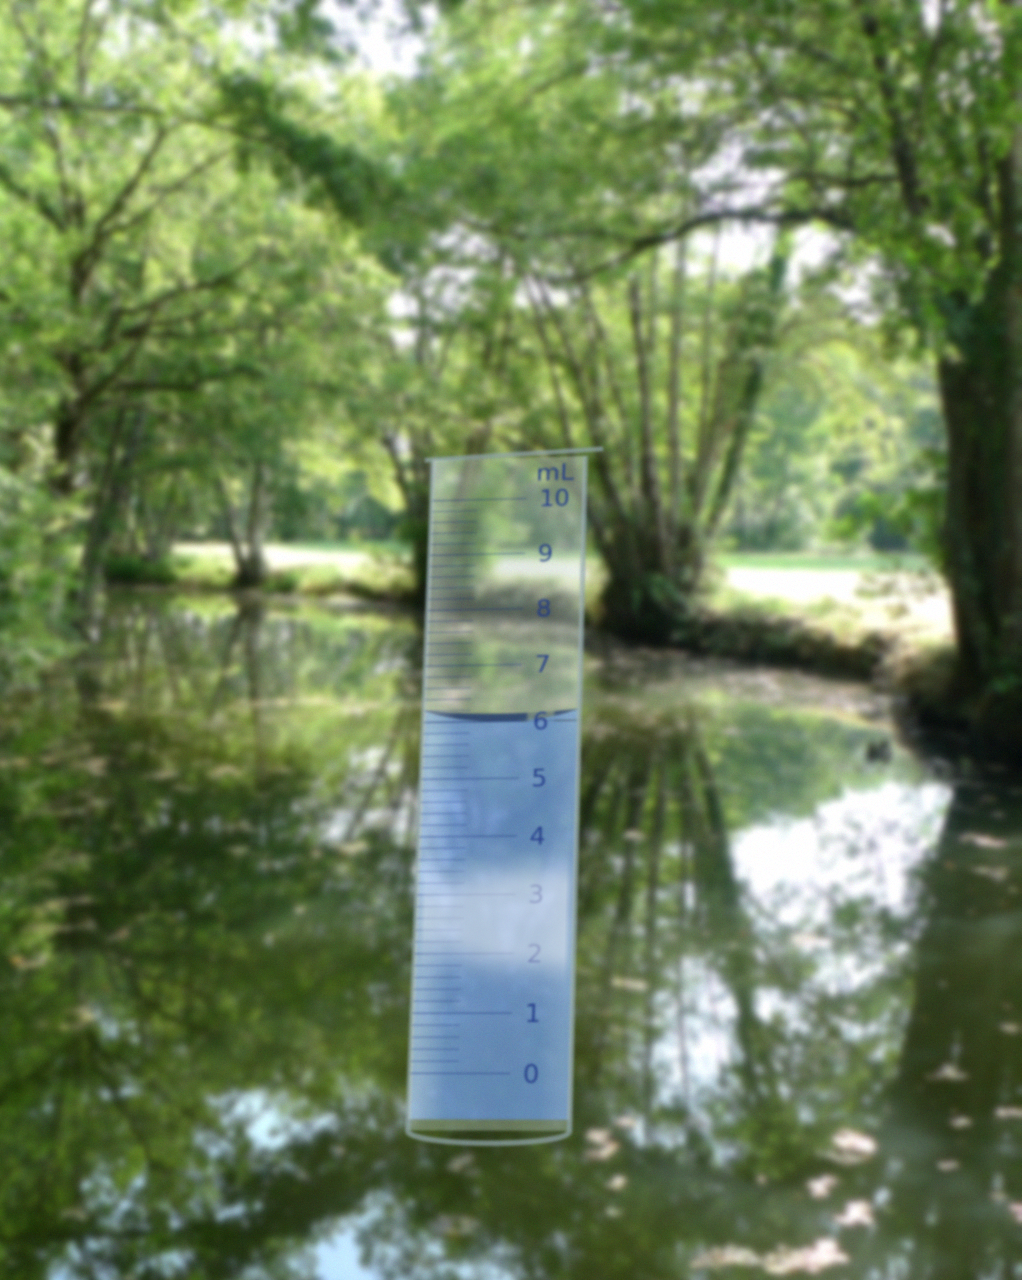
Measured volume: 6
